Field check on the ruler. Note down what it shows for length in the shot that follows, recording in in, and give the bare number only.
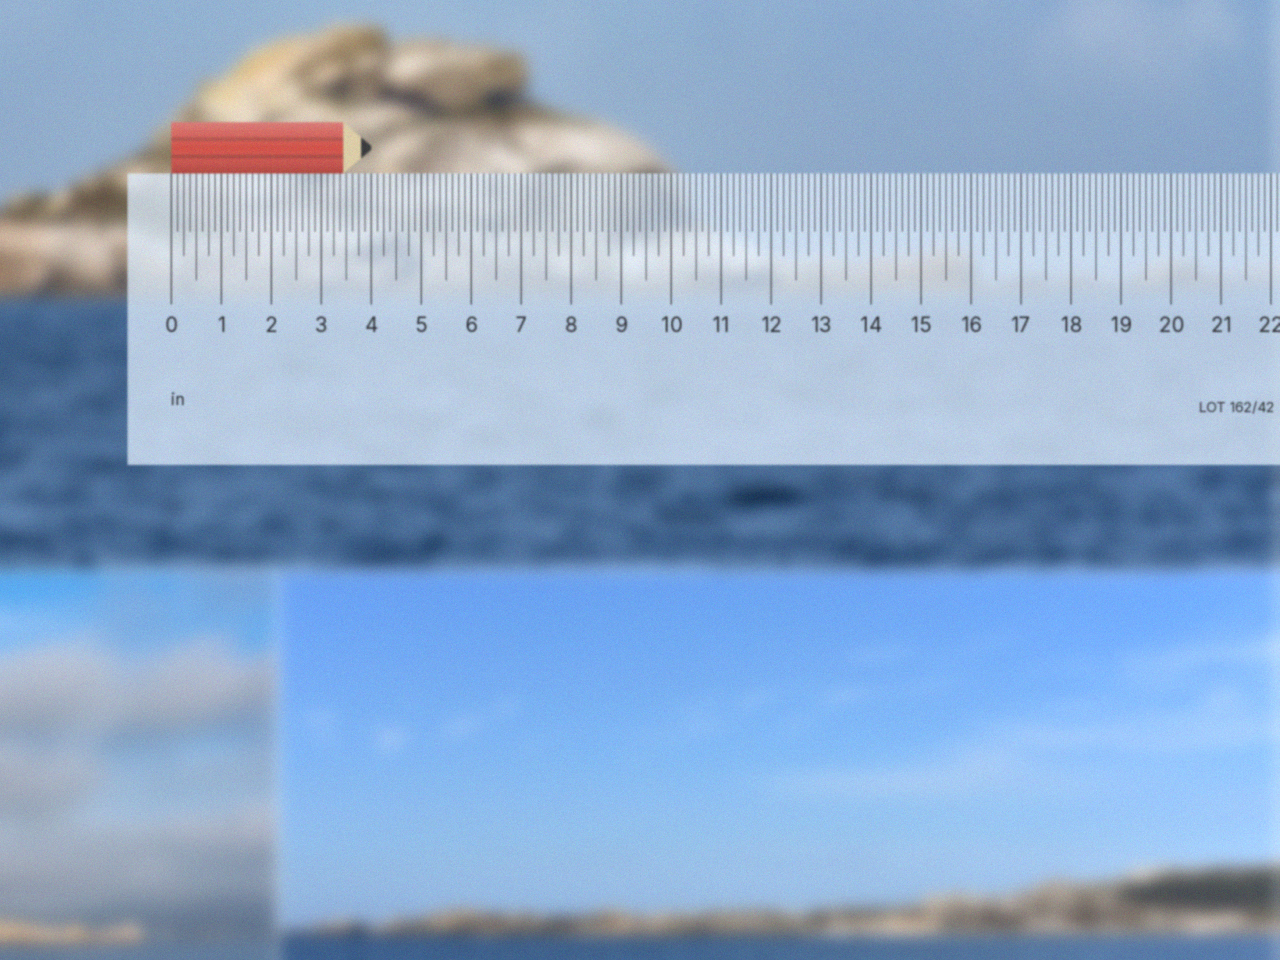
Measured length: 4
